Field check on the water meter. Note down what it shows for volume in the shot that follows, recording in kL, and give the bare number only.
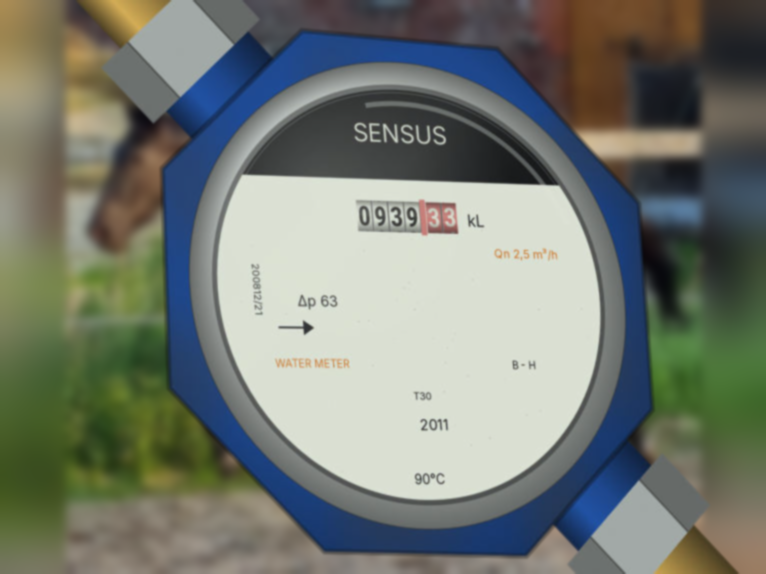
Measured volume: 939.33
